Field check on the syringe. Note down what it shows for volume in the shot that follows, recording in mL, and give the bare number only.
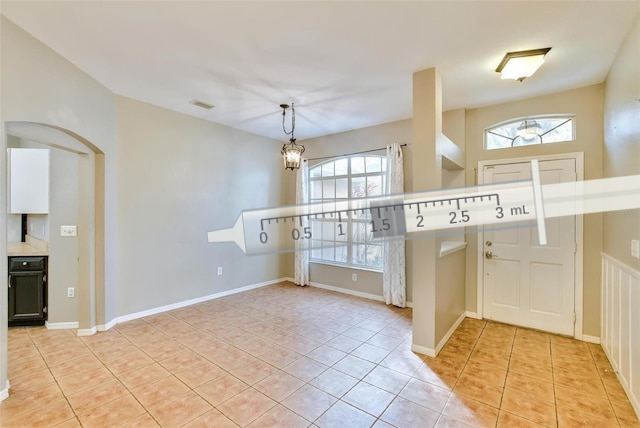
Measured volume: 1.4
